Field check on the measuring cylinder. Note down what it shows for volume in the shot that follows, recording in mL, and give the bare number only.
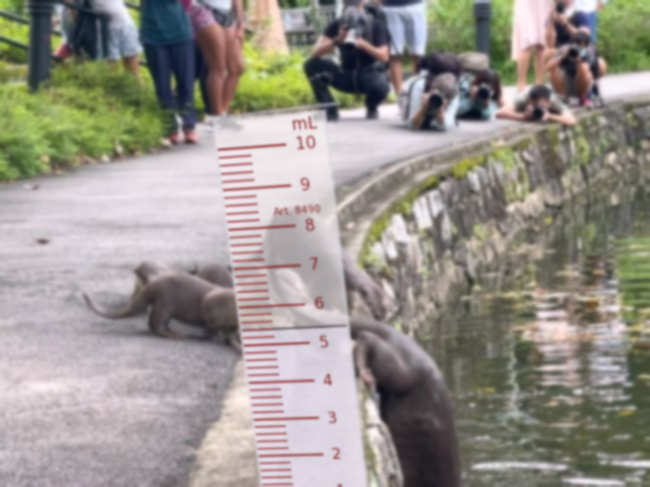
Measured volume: 5.4
